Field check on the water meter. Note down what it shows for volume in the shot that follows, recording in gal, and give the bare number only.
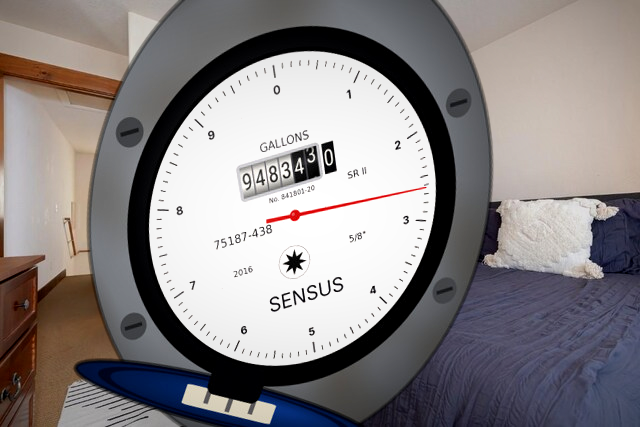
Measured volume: 9483432.6
